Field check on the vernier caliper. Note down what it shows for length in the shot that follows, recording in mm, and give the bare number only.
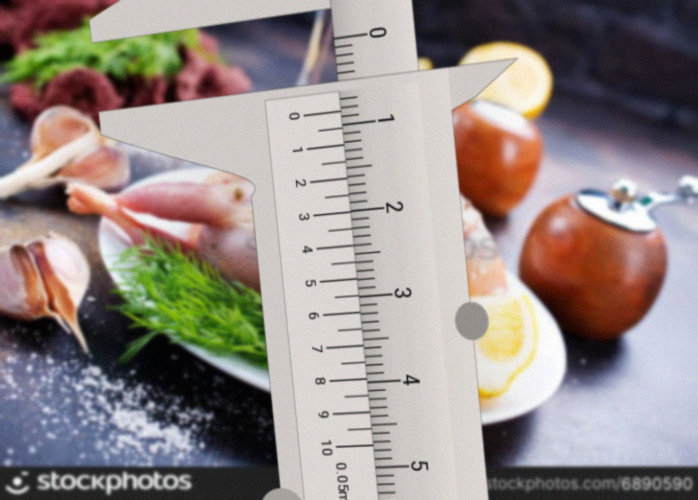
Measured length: 8.4
